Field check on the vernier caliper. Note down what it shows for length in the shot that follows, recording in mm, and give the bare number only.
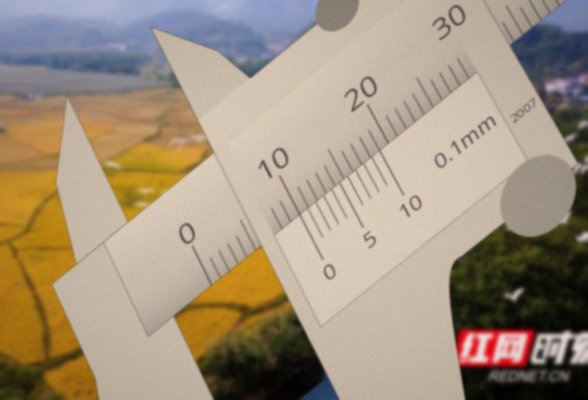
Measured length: 10.0
